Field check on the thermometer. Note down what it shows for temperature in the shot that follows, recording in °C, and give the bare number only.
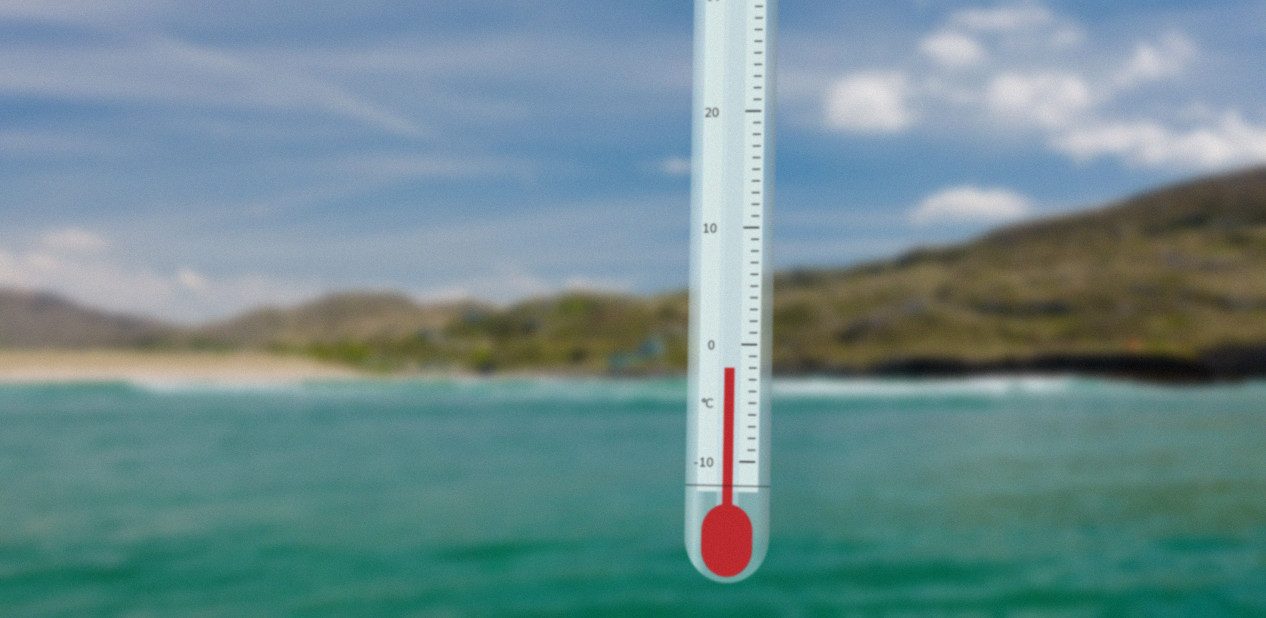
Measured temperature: -2
